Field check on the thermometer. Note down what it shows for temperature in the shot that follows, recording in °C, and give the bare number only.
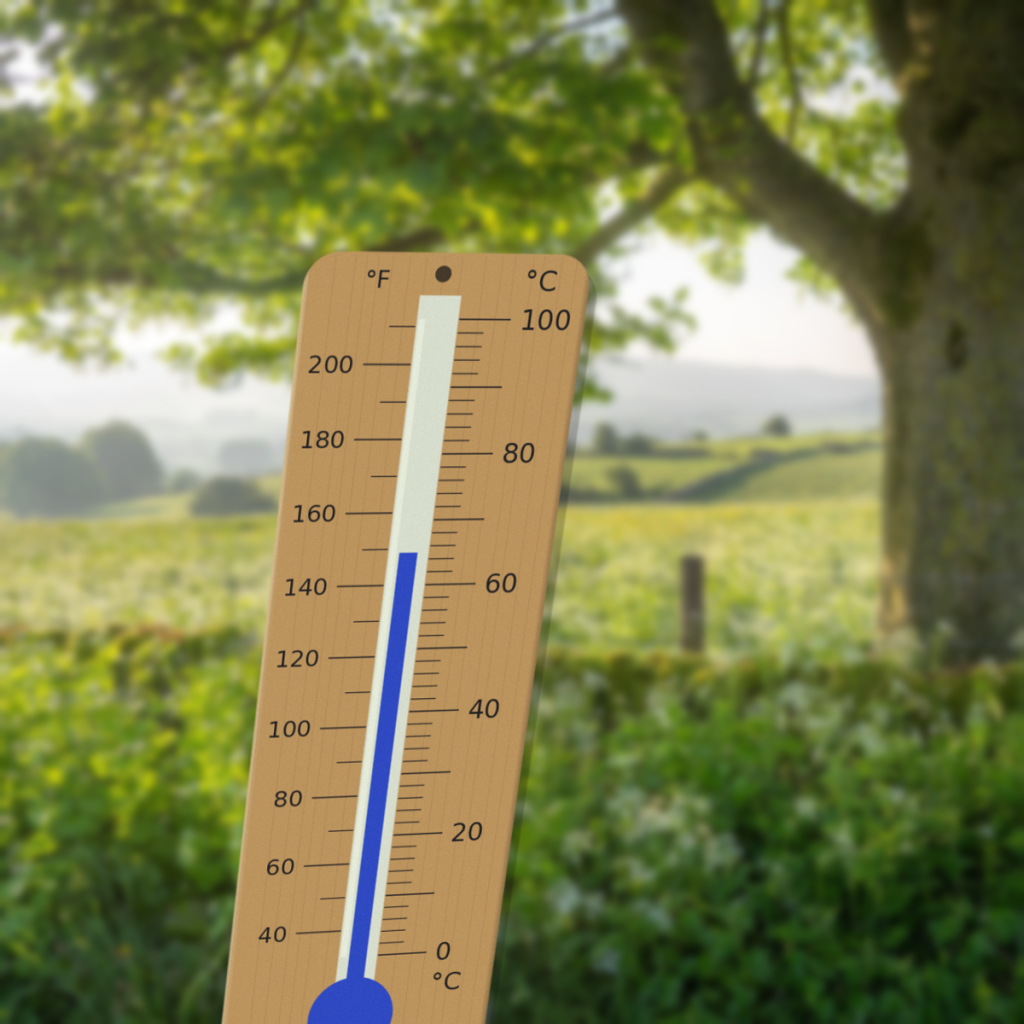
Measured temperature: 65
